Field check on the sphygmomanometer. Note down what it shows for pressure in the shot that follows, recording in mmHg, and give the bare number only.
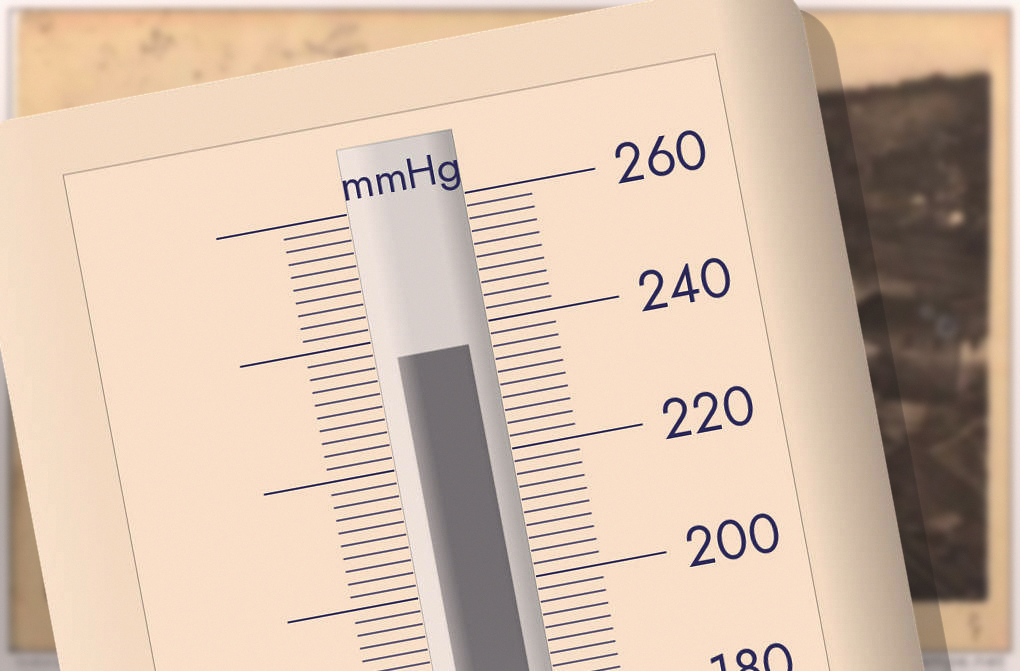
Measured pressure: 237
